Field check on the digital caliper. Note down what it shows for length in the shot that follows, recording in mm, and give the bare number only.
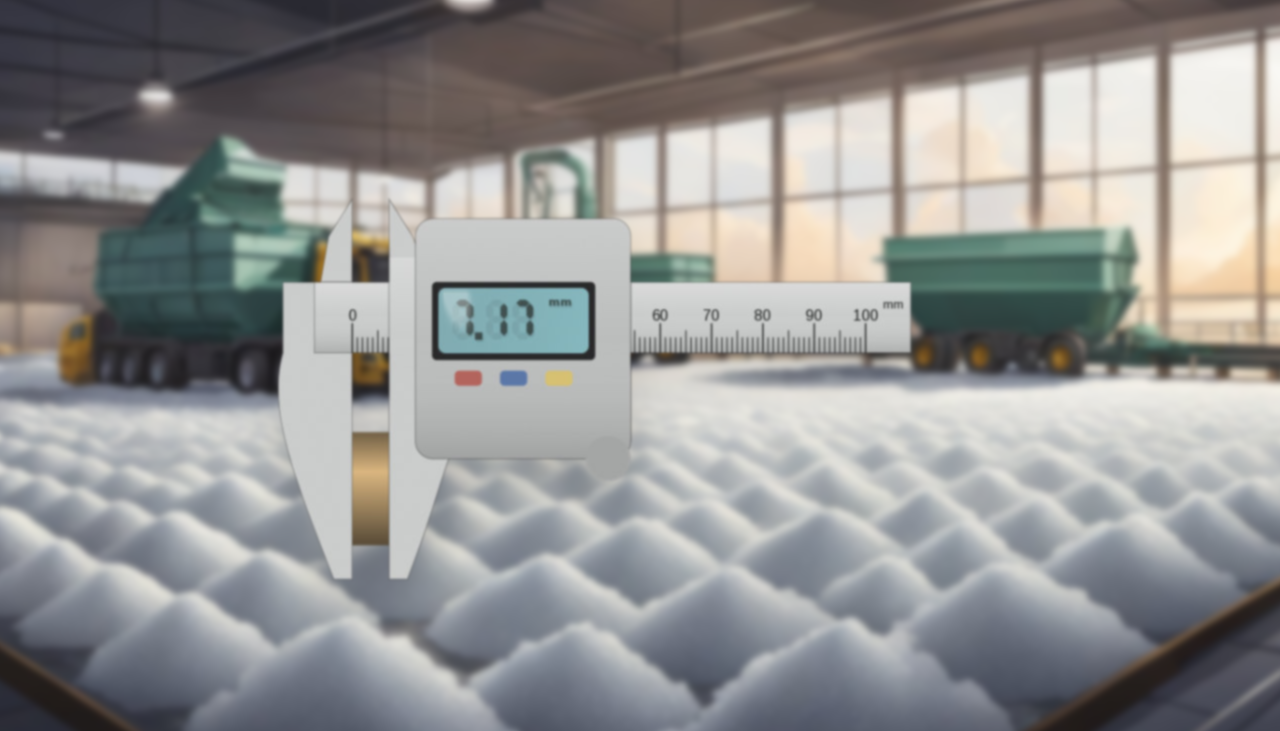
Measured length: 7.17
